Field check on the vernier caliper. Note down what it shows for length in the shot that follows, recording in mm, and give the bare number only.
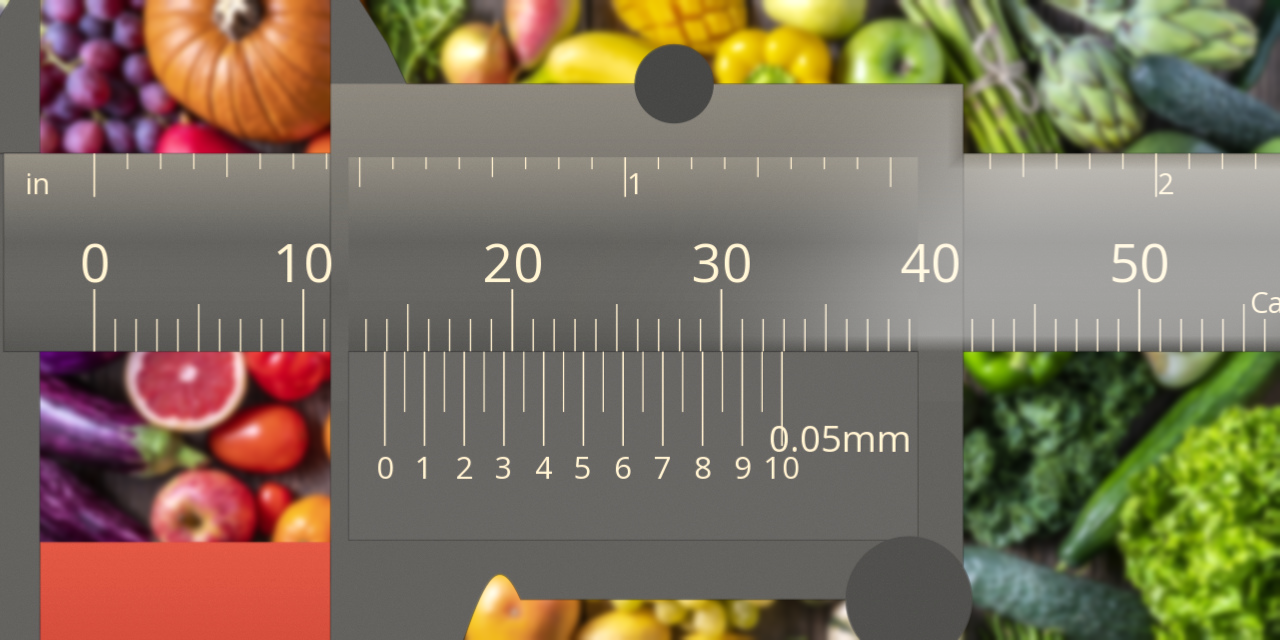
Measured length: 13.9
